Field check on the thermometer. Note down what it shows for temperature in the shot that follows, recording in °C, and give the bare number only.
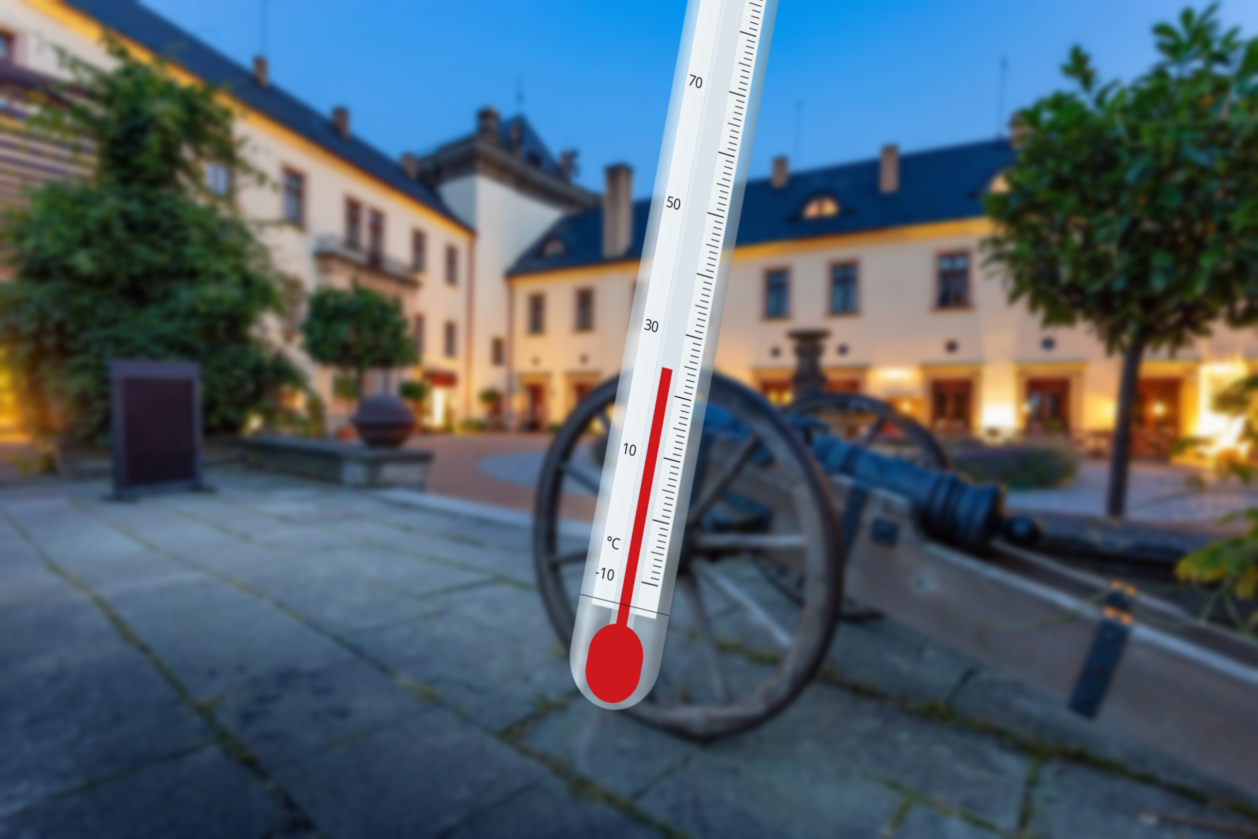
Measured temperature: 24
